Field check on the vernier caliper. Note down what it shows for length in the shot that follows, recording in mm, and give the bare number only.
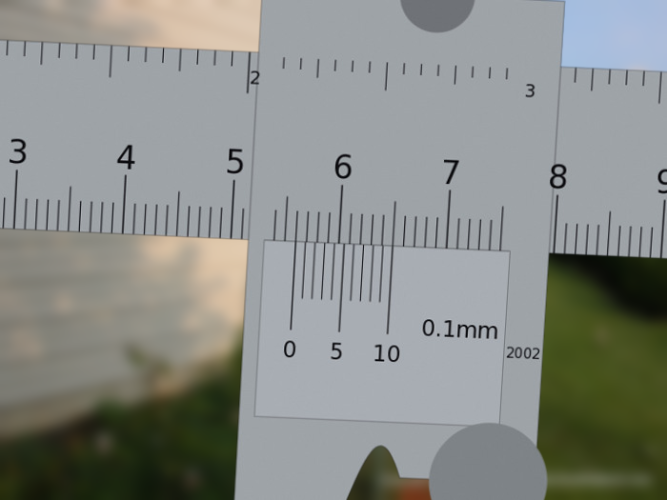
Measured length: 56.0
